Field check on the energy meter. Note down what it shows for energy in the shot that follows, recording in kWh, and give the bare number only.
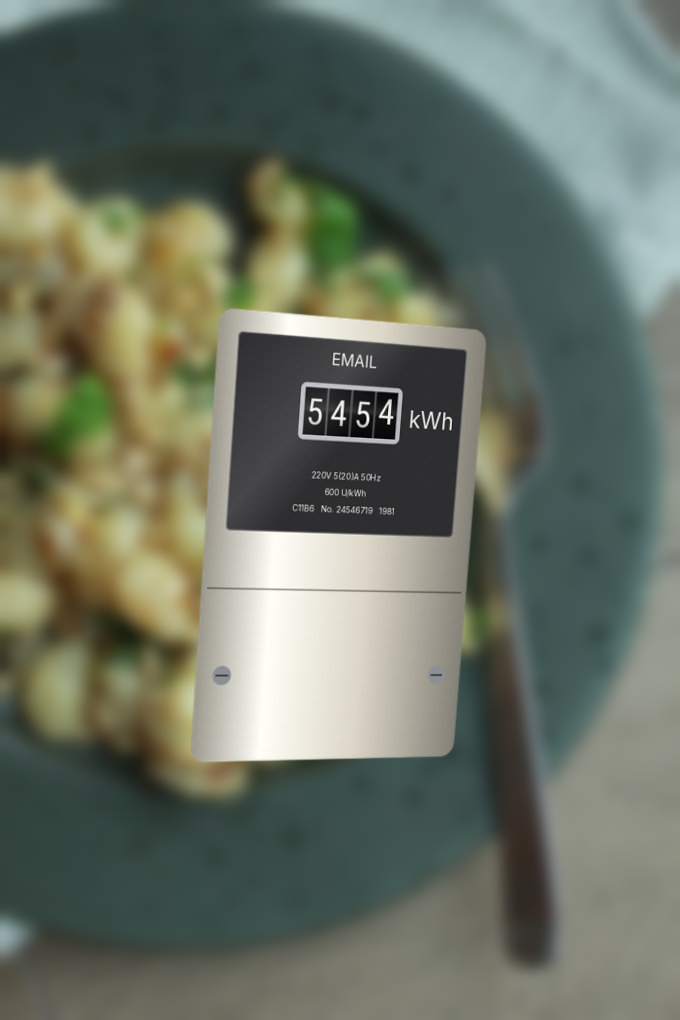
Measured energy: 5454
